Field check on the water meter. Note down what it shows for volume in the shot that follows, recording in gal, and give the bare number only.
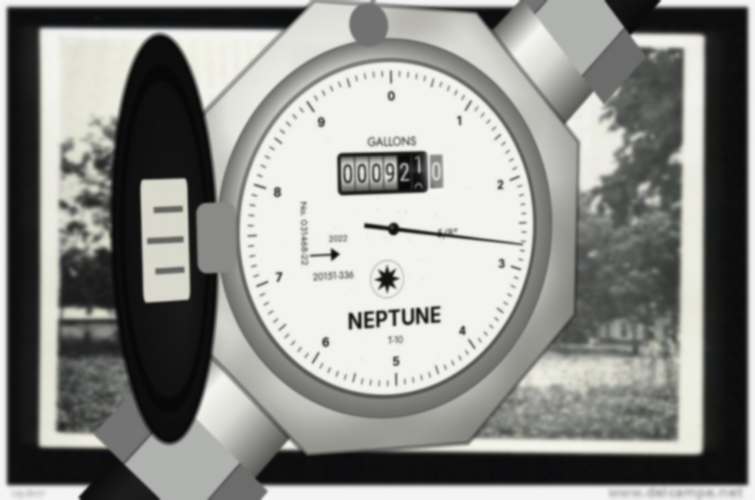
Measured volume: 9212.7
